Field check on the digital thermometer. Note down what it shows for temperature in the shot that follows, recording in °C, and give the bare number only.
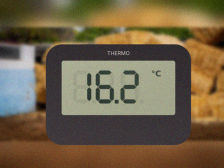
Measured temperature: 16.2
